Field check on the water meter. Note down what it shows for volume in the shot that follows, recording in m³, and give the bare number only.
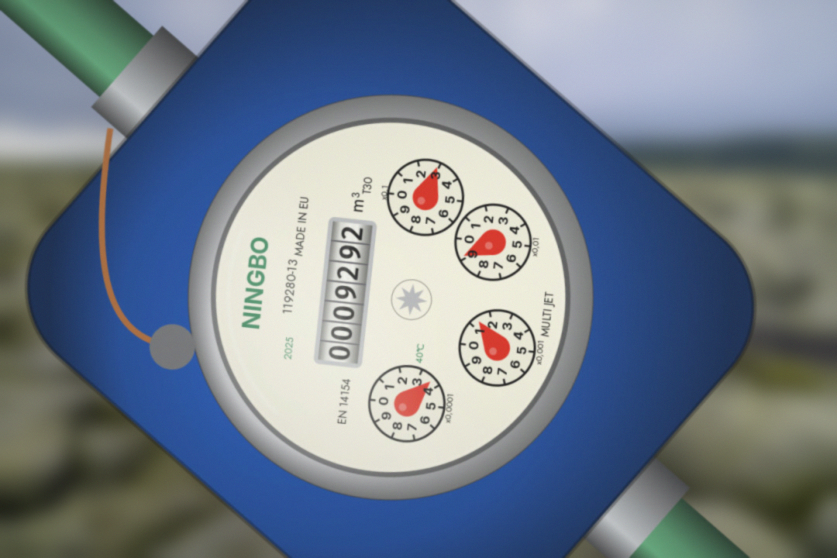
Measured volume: 9292.2913
